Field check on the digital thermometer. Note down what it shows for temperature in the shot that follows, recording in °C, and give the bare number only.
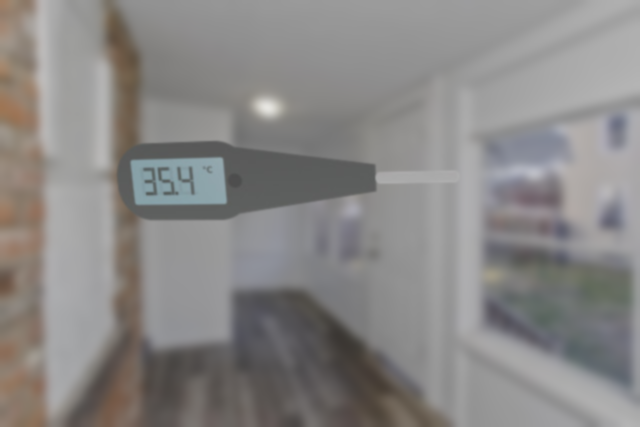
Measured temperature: 35.4
